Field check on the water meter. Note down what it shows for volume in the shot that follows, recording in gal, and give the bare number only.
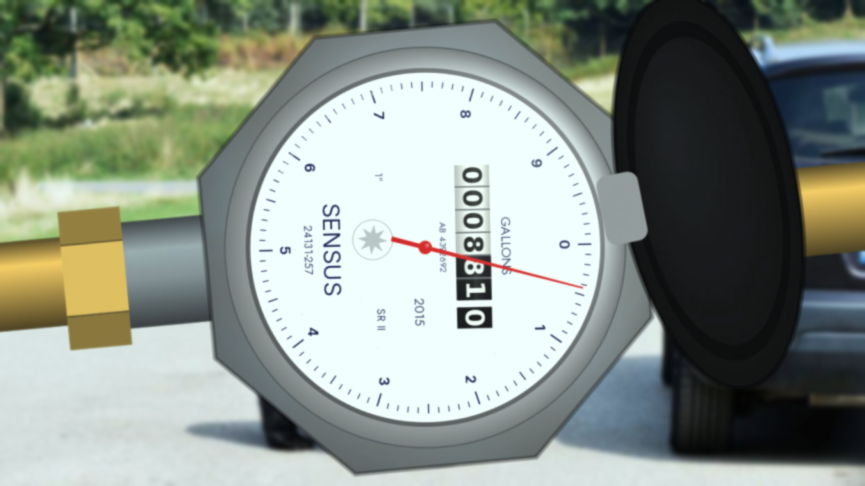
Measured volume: 8810.4
